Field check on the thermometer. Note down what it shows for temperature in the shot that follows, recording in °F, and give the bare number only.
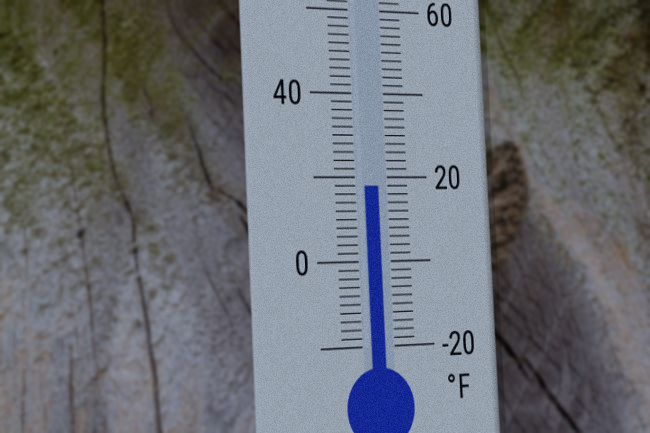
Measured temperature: 18
